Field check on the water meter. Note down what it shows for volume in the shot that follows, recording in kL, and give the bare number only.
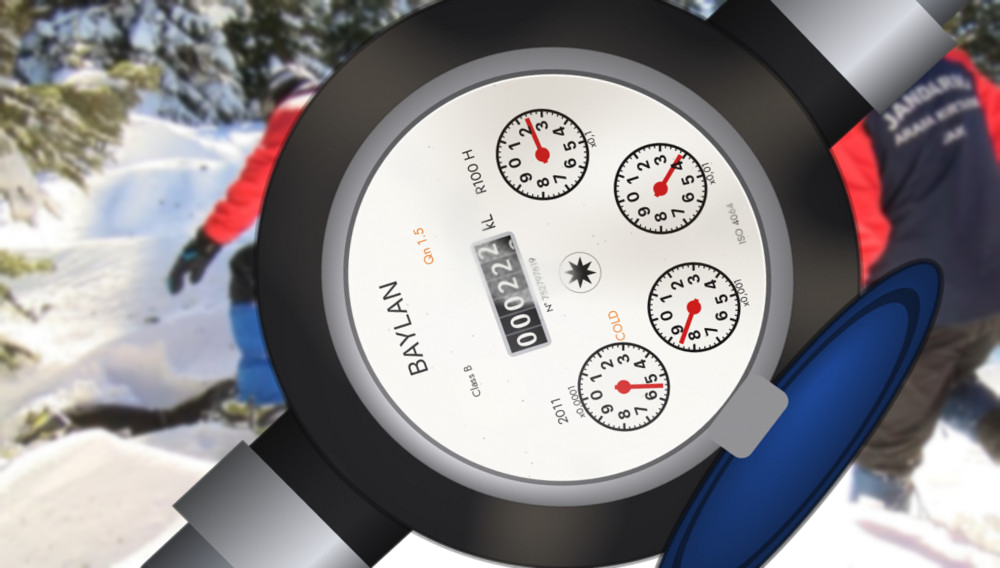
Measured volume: 222.2385
